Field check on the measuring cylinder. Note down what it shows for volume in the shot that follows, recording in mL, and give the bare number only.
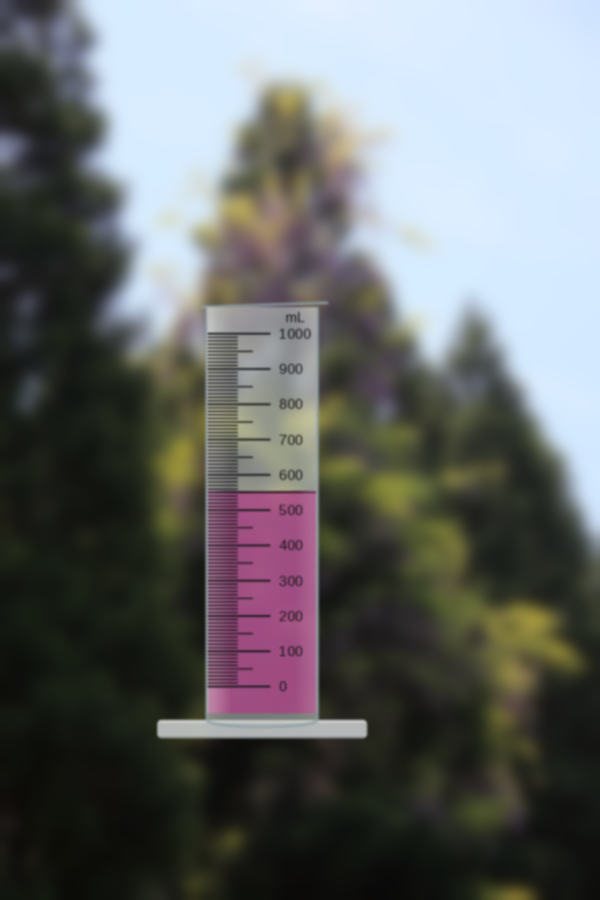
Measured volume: 550
